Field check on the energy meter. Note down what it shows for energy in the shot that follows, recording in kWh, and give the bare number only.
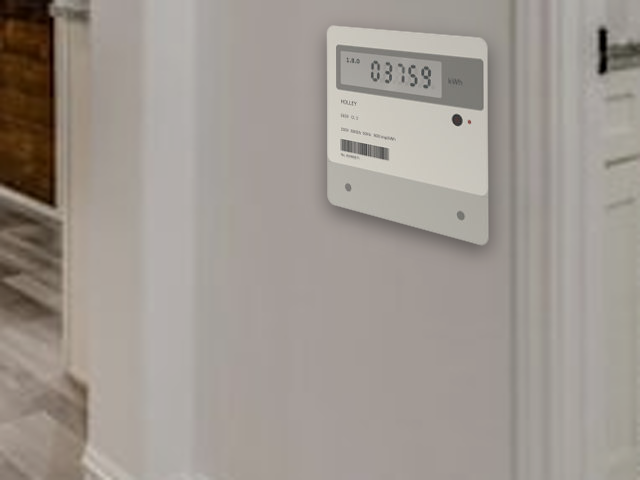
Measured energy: 3759
